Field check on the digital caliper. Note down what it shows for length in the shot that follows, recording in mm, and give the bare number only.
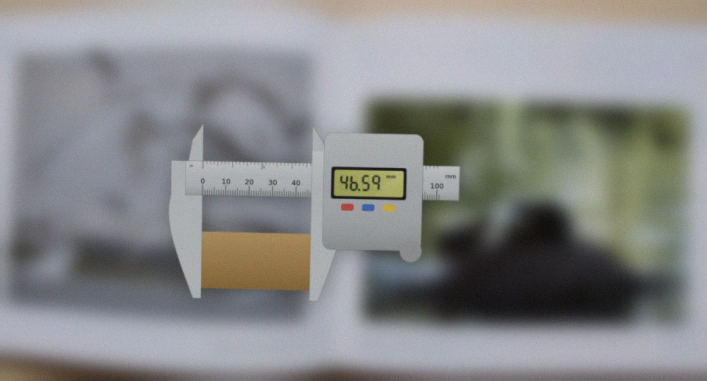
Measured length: 46.59
